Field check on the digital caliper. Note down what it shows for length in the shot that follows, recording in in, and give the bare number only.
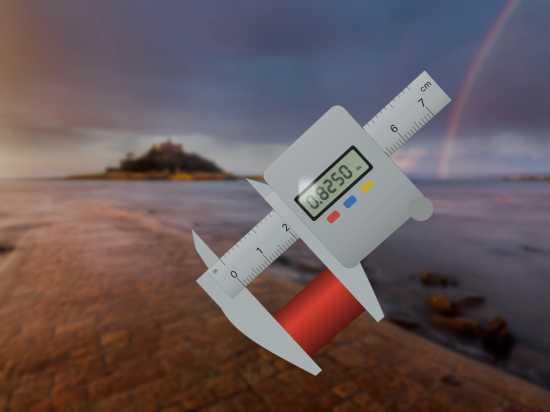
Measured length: 0.8250
